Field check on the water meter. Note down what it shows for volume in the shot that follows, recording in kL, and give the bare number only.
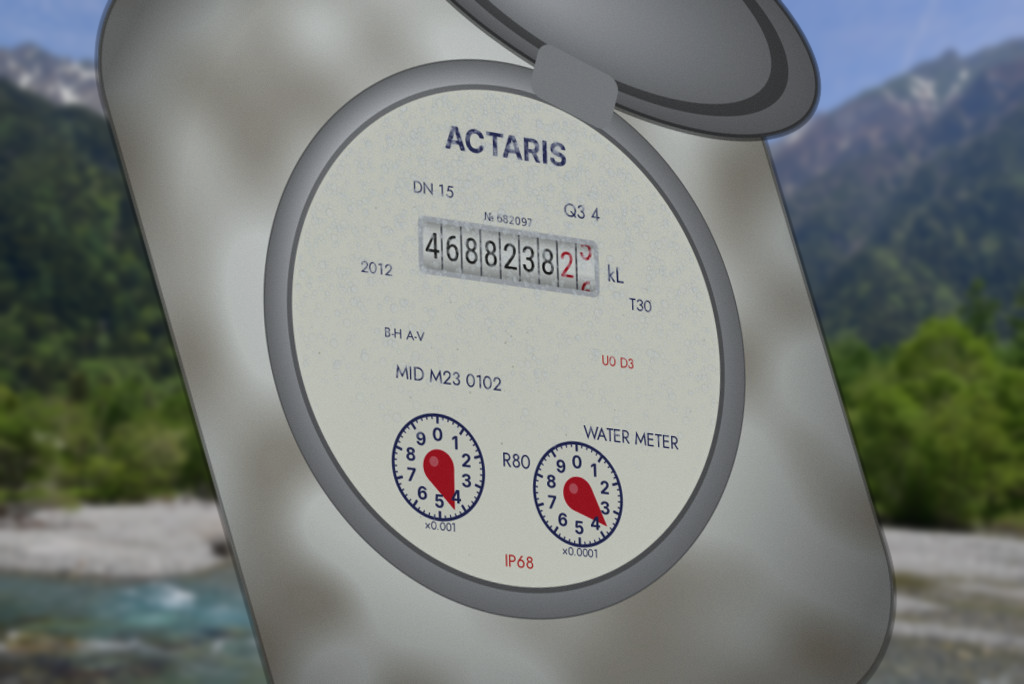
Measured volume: 4688238.2543
